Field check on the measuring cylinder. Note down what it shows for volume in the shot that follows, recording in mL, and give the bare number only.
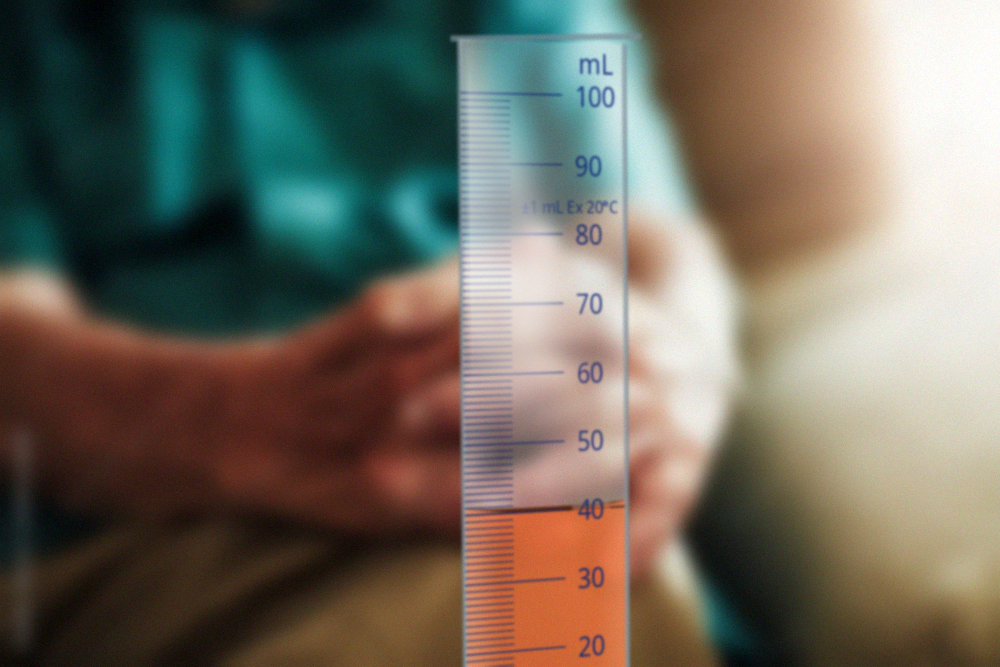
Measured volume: 40
